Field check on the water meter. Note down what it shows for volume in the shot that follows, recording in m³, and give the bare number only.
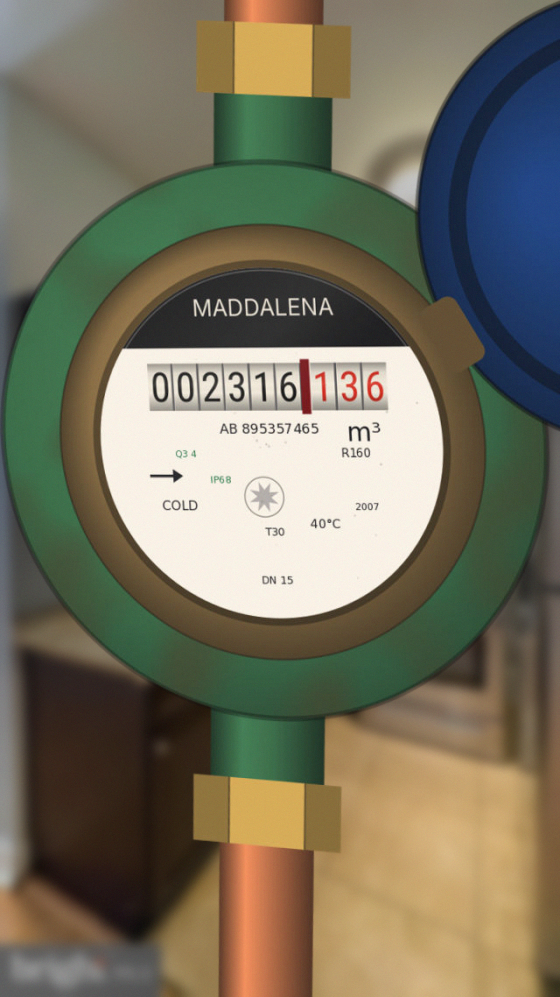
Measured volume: 2316.136
